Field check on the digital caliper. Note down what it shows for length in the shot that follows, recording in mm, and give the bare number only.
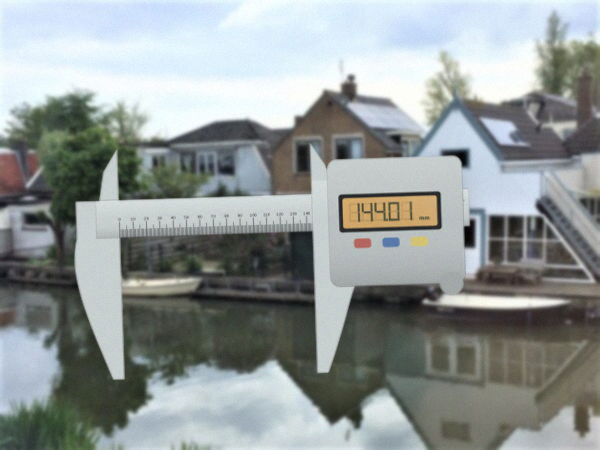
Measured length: 144.01
